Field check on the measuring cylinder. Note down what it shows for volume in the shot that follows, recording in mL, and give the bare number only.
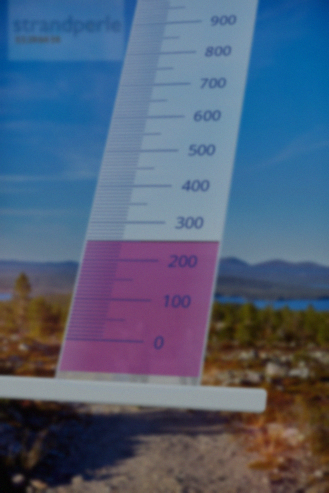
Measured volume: 250
